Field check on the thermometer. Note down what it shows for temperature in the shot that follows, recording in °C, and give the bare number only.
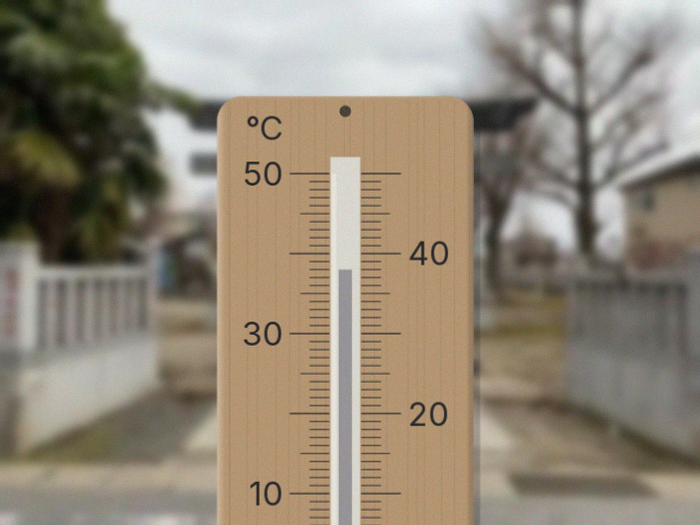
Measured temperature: 38
